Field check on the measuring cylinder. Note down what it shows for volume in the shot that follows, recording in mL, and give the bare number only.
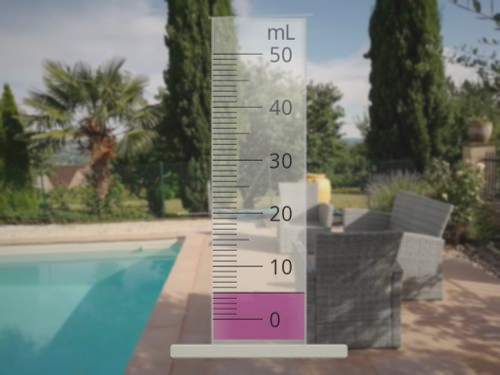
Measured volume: 5
